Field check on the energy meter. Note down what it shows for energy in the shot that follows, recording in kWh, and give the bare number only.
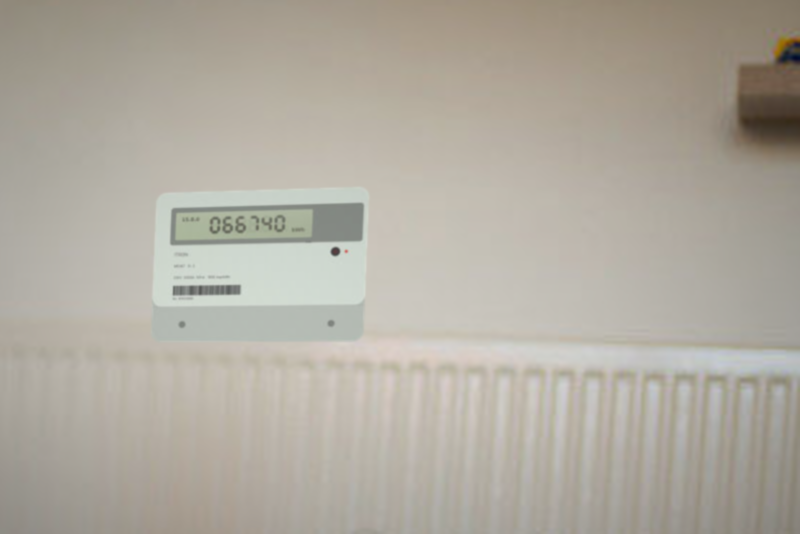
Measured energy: 66740
